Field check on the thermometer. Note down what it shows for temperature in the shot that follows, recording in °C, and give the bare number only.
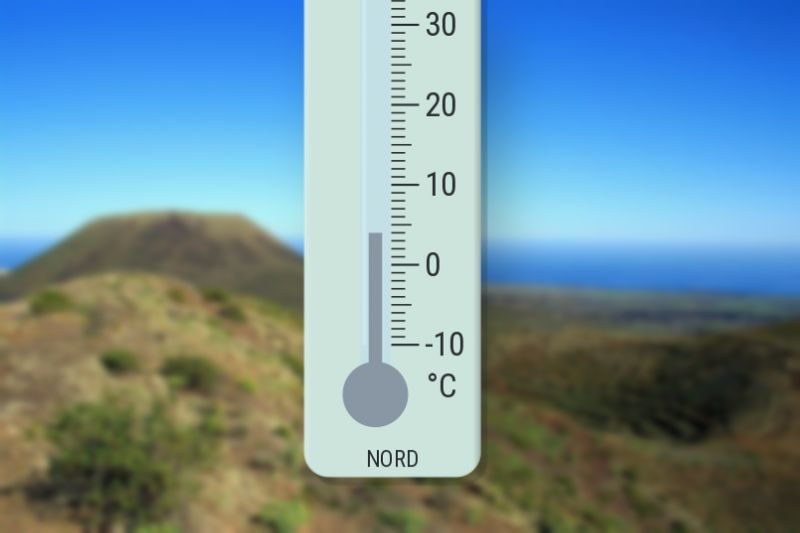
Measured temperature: 4
